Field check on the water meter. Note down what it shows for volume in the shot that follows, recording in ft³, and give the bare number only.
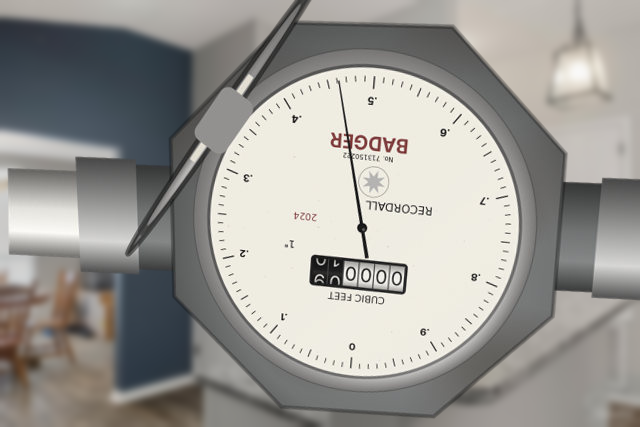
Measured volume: 9.46
